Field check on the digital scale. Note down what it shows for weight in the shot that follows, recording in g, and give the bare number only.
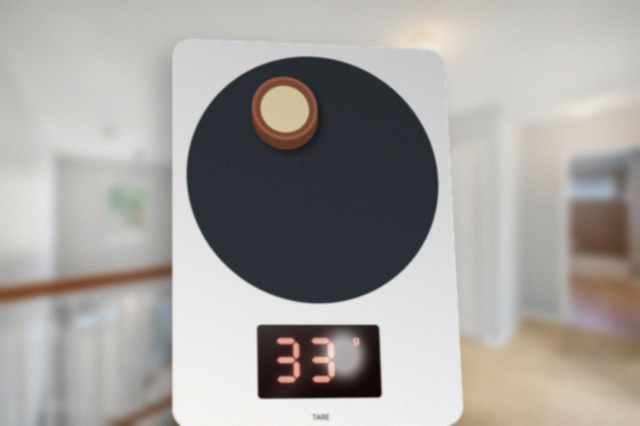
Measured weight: 33
